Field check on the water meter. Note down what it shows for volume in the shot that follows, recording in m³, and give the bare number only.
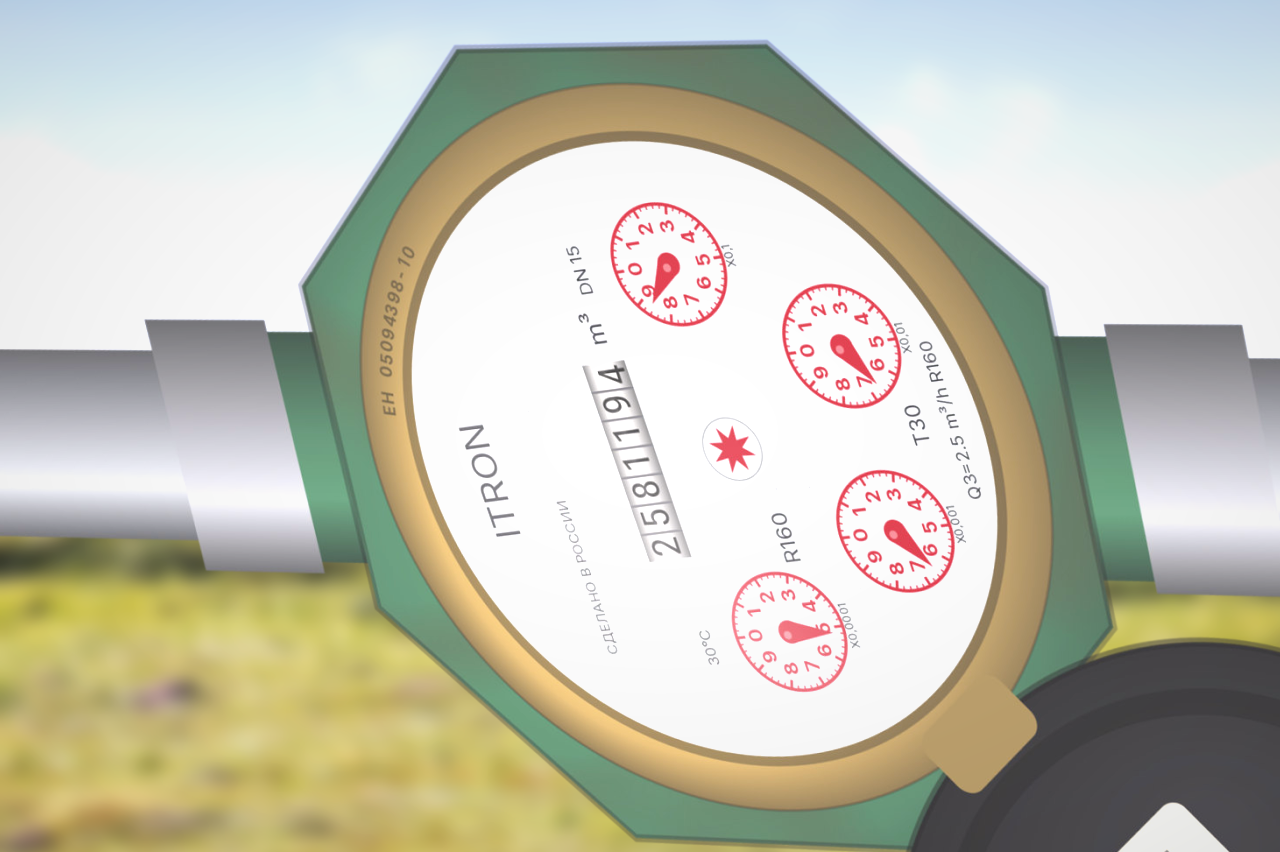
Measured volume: 2581193.8665
